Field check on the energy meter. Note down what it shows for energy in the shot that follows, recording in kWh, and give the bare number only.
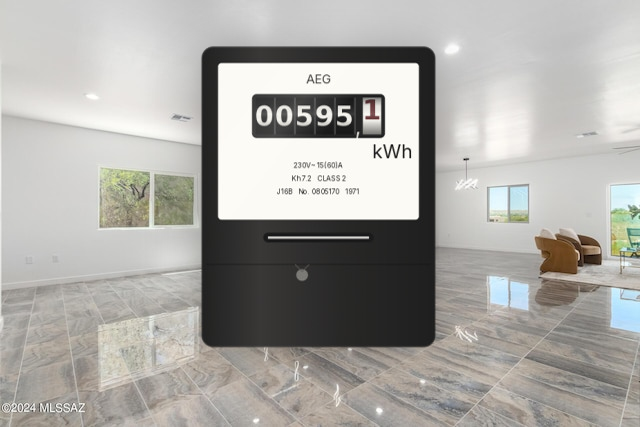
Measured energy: 595.1
